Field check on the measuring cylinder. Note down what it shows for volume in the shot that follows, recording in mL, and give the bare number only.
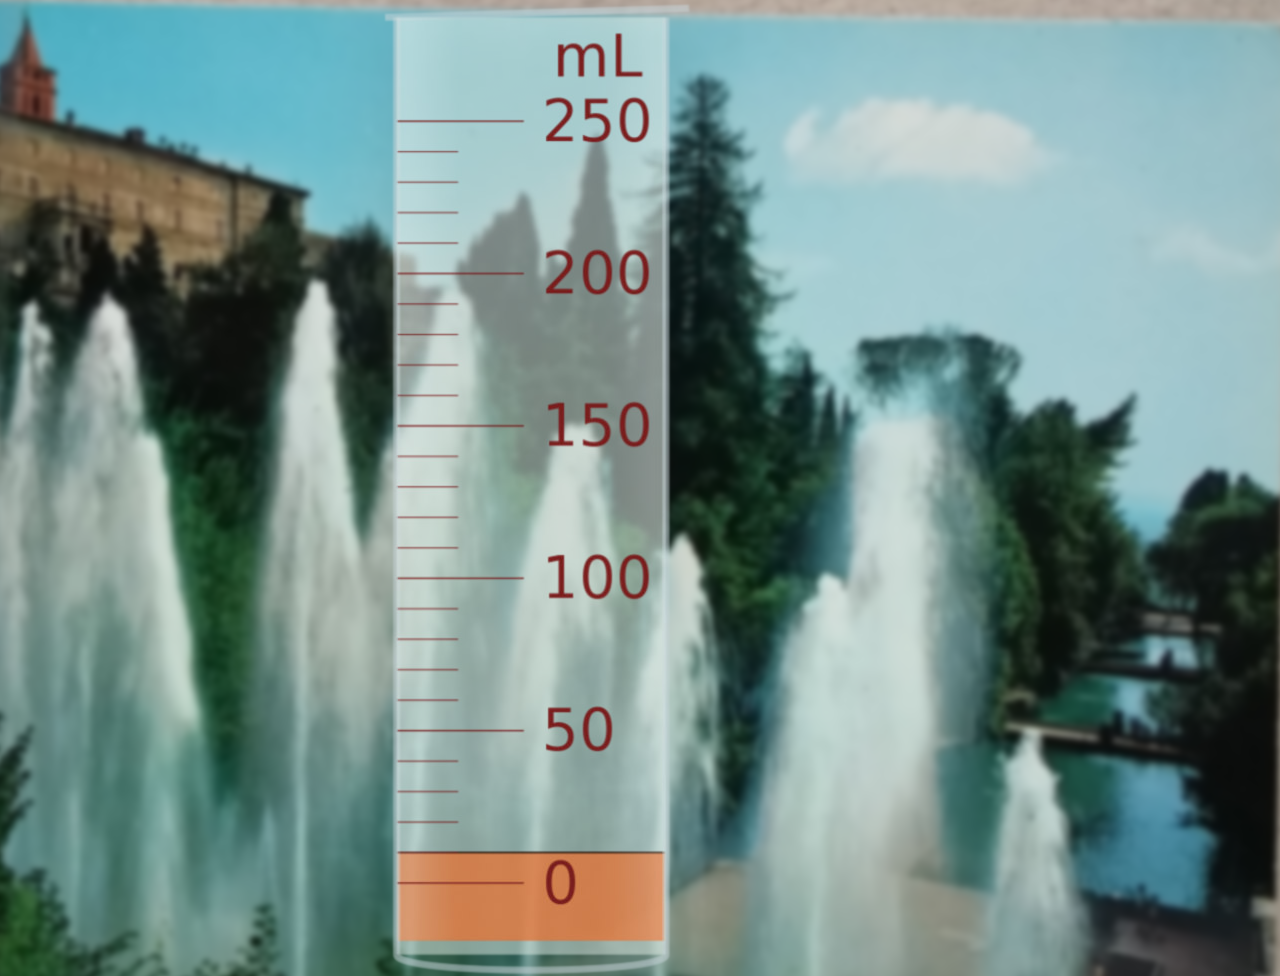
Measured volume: 10
